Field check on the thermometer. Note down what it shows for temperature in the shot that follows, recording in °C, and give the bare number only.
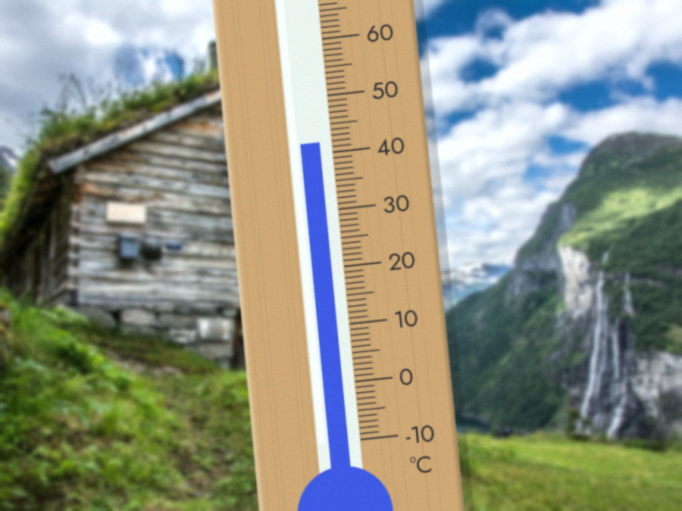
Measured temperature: 42
